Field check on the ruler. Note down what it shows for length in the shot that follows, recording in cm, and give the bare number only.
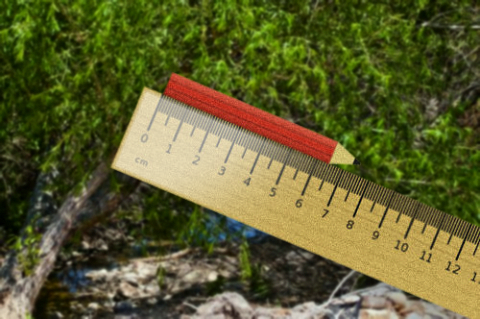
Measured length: 7.5
